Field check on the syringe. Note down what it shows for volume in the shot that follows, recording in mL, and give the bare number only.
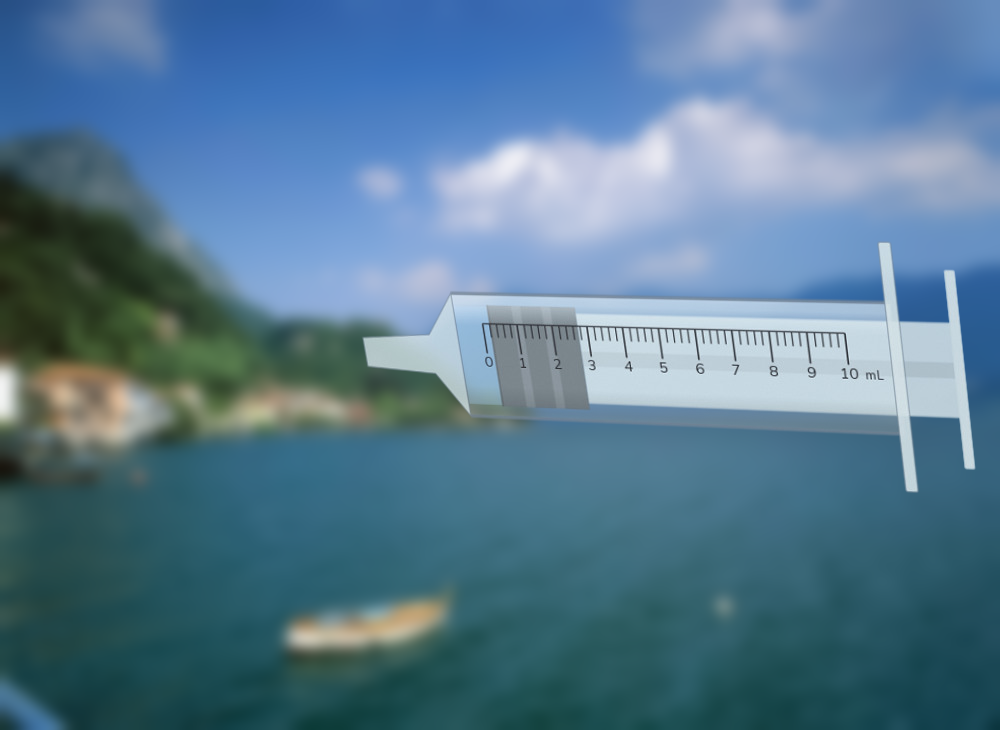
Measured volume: 0.2
